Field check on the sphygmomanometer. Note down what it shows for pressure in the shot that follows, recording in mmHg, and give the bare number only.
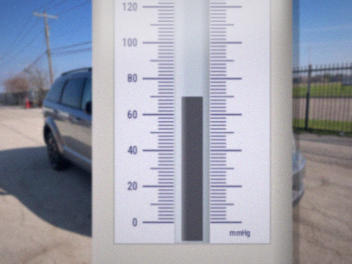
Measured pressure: 70
